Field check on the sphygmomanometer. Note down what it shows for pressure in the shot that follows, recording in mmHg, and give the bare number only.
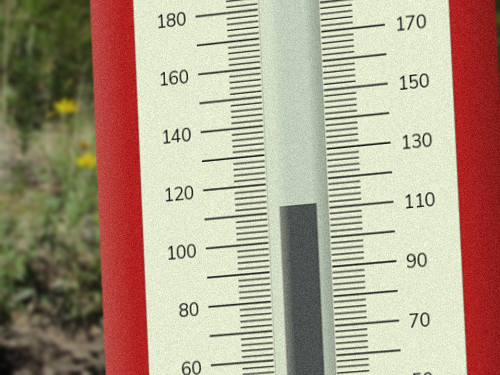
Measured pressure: 112
